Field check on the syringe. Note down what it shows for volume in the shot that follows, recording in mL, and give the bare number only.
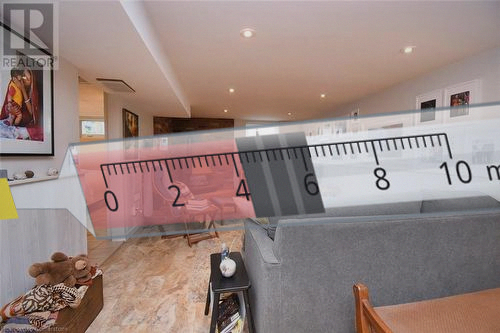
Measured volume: 4.2
